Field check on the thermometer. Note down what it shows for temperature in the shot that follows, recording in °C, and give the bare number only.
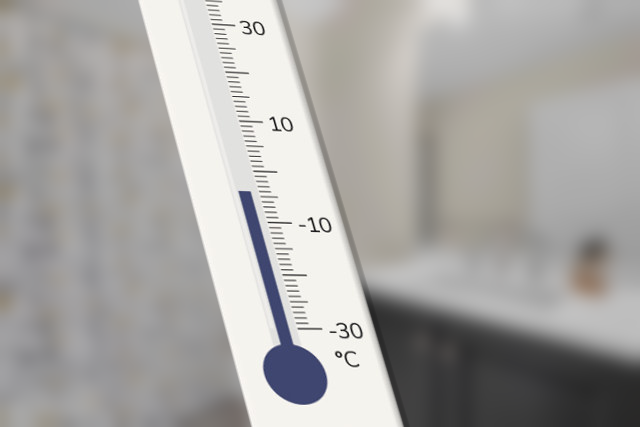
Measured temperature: -4
